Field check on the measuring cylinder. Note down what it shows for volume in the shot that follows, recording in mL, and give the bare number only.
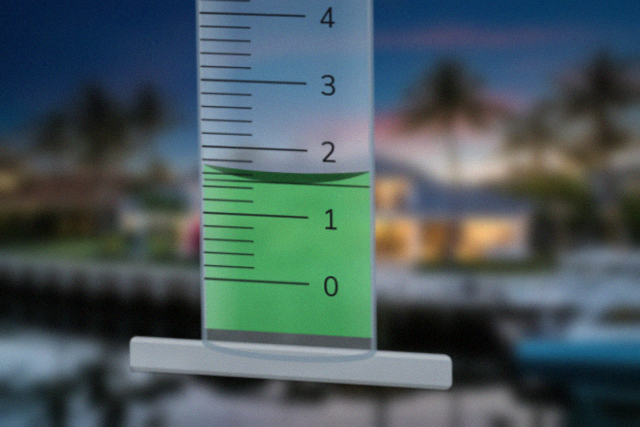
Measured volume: 1.5
